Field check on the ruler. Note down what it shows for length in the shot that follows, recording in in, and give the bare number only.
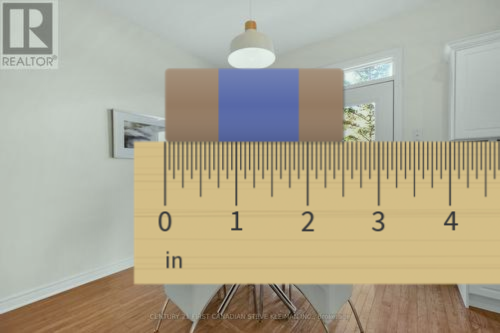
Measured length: 2.5
